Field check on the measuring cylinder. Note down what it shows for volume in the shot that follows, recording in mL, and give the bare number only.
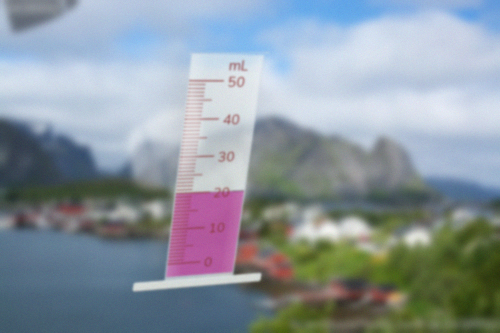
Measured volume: 20
